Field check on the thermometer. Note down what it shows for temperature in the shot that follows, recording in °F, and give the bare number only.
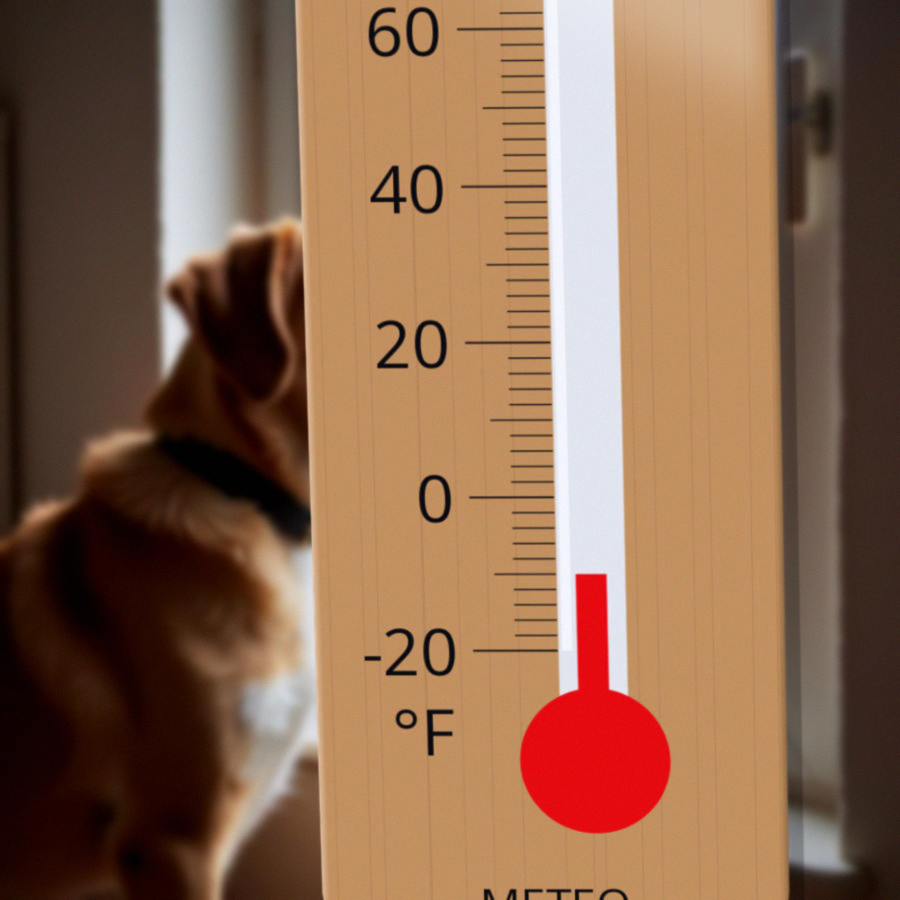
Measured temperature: -10
